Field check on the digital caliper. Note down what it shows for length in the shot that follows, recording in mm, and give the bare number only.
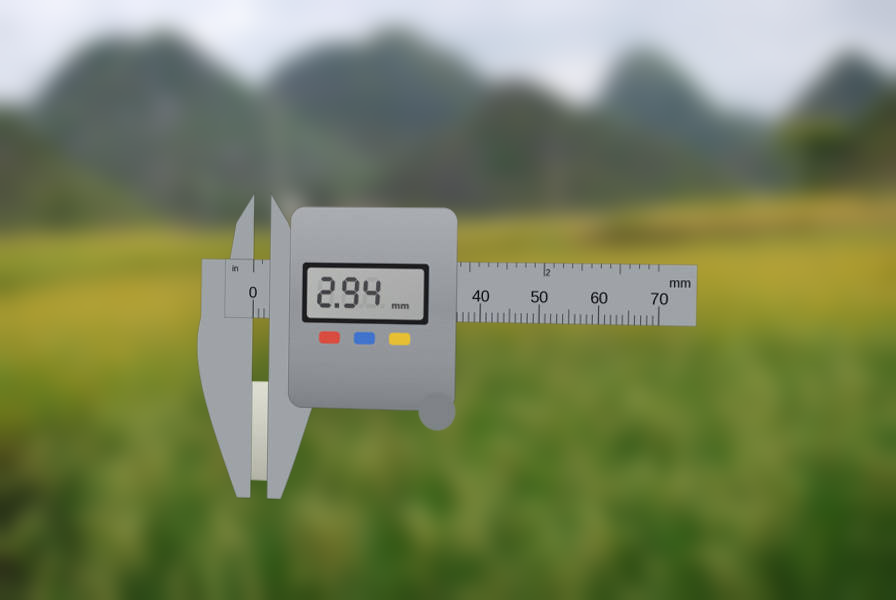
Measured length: 2.94
